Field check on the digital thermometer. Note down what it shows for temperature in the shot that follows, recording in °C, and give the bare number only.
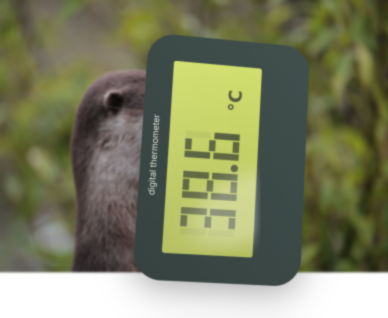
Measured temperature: 38.6
